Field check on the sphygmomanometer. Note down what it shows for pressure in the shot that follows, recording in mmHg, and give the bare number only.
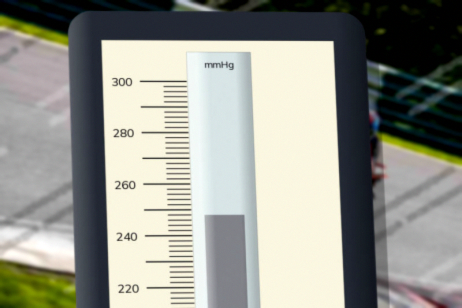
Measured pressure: 248
